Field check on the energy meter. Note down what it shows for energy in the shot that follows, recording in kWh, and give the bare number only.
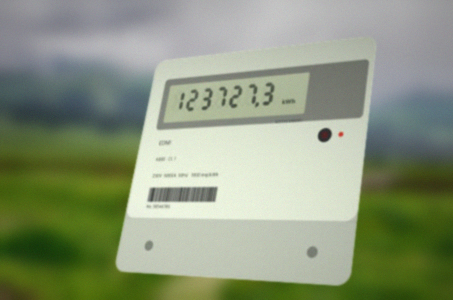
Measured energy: 123727.3
